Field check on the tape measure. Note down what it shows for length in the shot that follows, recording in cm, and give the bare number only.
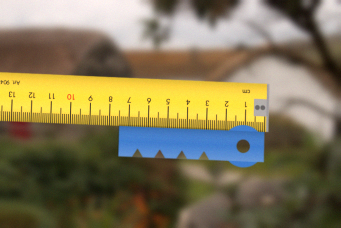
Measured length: 7.5
